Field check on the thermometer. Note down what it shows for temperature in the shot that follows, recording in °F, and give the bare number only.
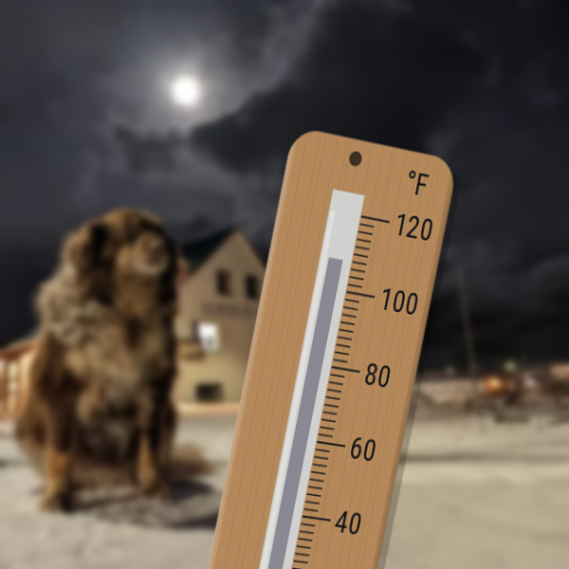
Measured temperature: 108
